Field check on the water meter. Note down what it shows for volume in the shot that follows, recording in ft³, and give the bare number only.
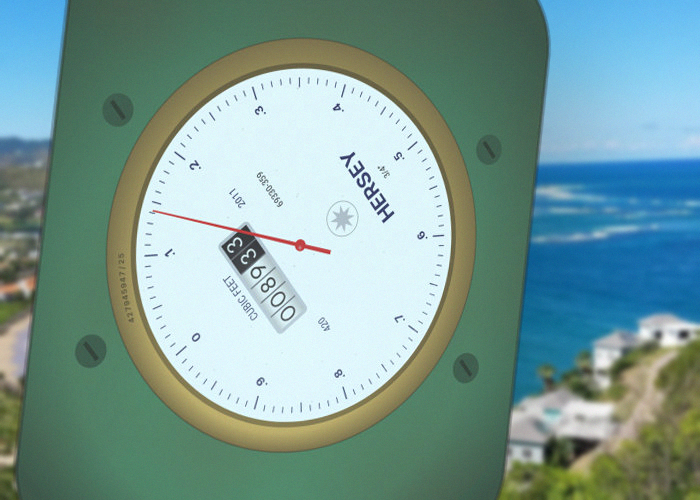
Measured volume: 8933.14
